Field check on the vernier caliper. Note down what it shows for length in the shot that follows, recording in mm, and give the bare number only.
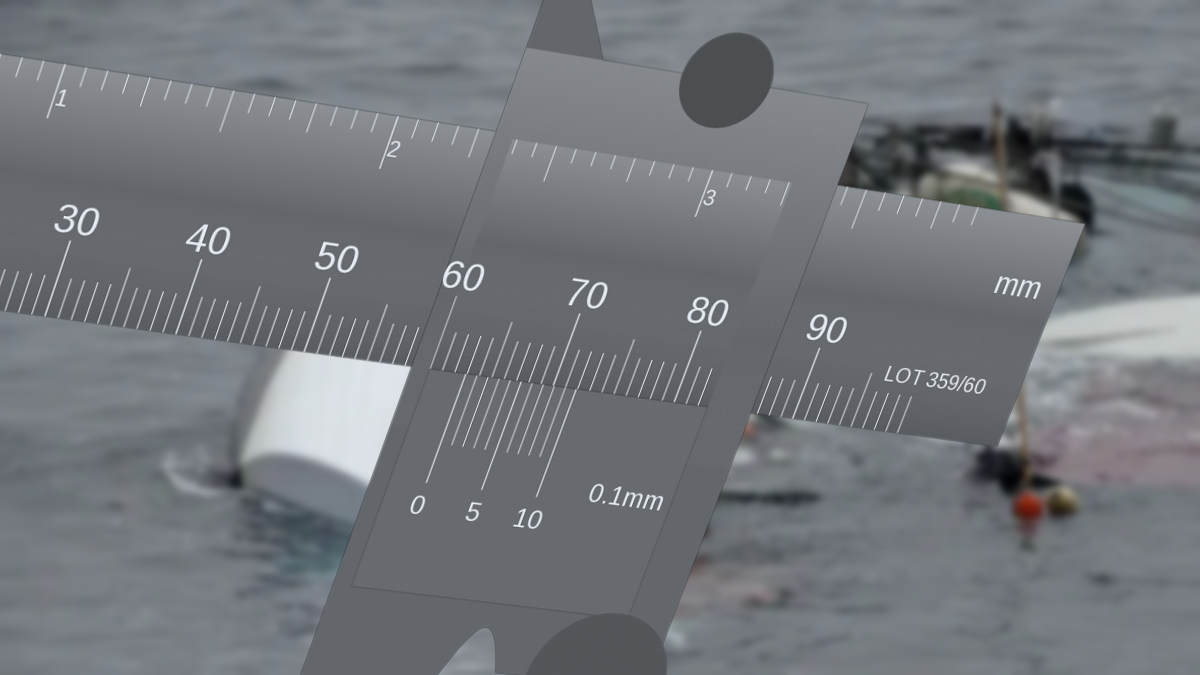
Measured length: 62.9
